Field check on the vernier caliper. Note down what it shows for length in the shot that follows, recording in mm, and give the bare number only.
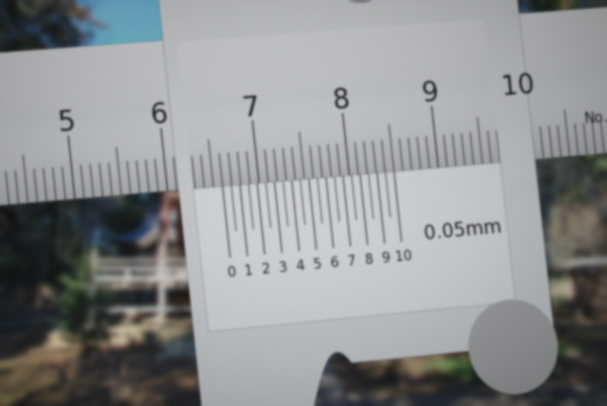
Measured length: 66.0
